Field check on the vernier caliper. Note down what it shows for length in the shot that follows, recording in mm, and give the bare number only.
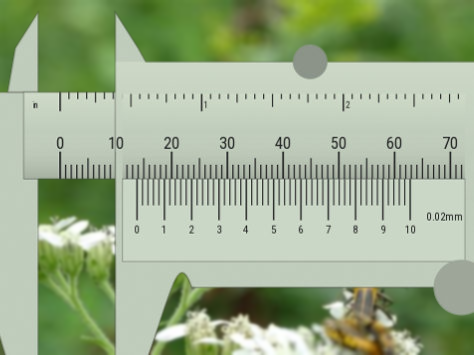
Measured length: 13.8
